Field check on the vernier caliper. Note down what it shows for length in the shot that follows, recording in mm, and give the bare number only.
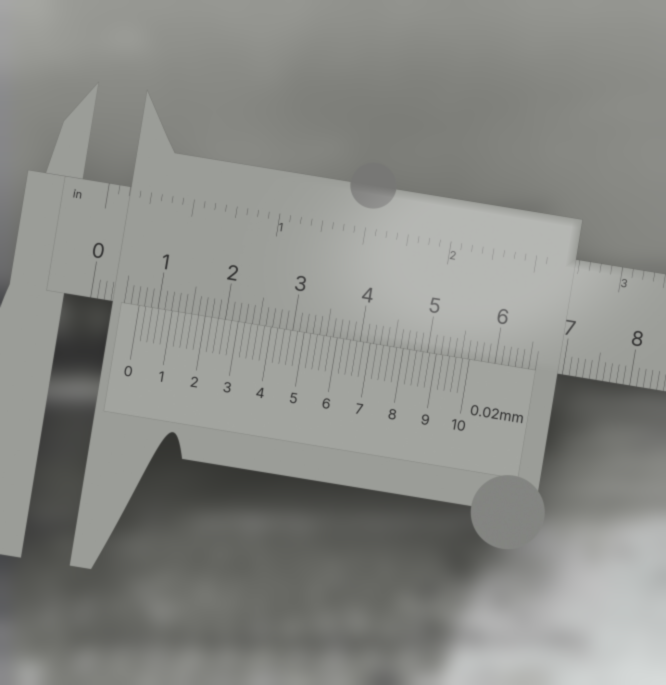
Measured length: 7.2
